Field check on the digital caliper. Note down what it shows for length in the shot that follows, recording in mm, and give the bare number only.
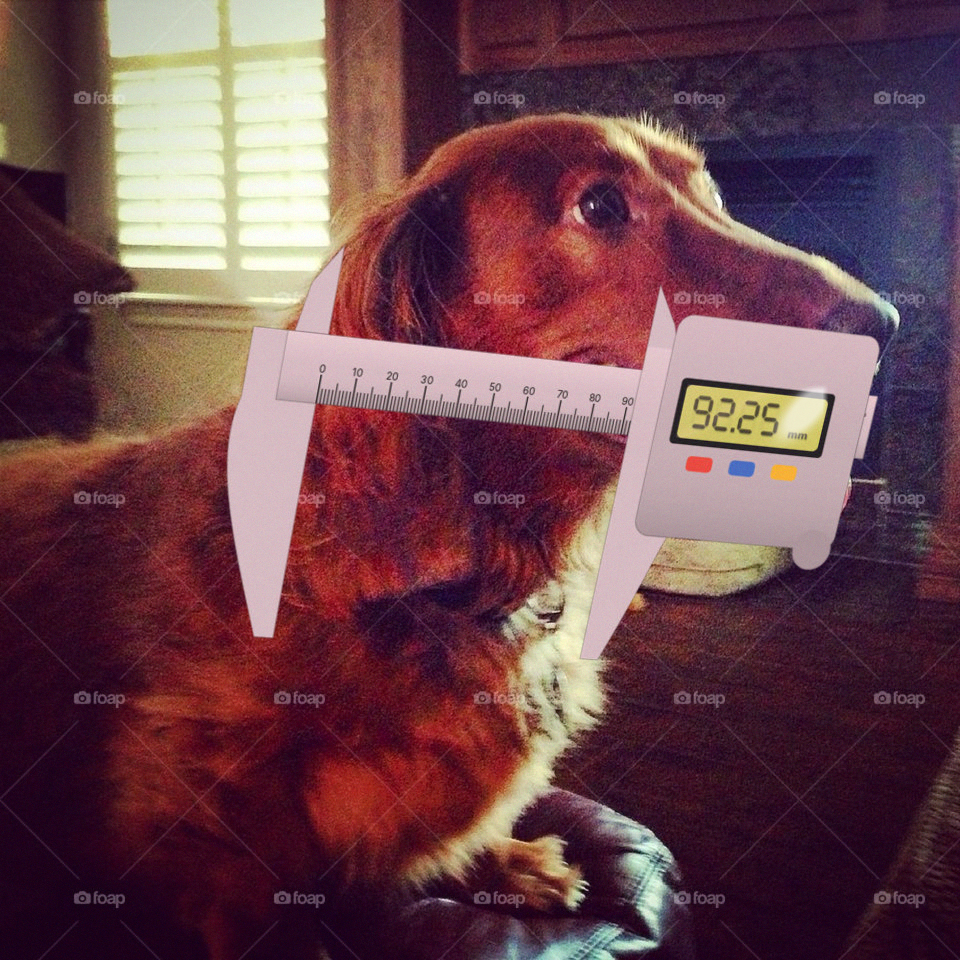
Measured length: 92.25
